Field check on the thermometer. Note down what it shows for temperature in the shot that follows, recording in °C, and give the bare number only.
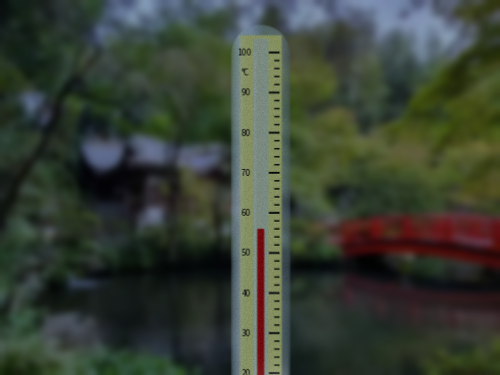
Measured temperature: 56
